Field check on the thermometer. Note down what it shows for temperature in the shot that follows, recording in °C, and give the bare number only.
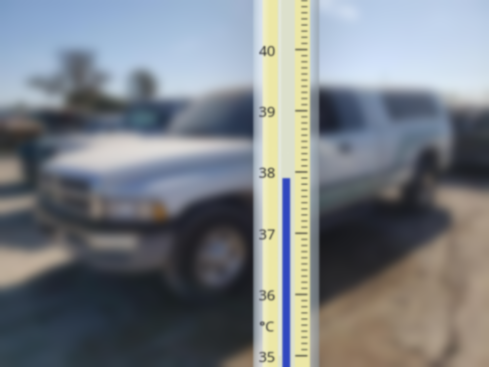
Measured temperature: 37.9
